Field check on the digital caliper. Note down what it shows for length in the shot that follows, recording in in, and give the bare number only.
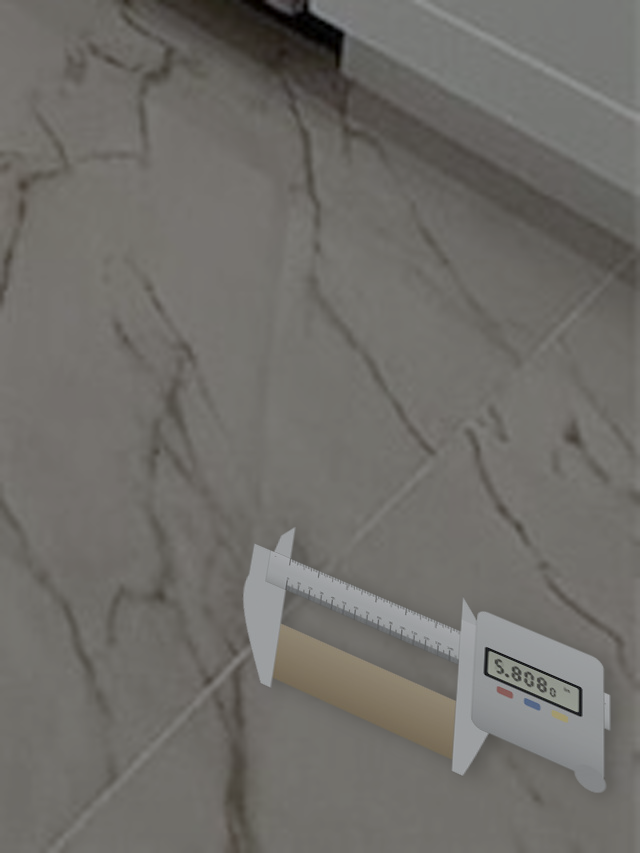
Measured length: 5.8080
